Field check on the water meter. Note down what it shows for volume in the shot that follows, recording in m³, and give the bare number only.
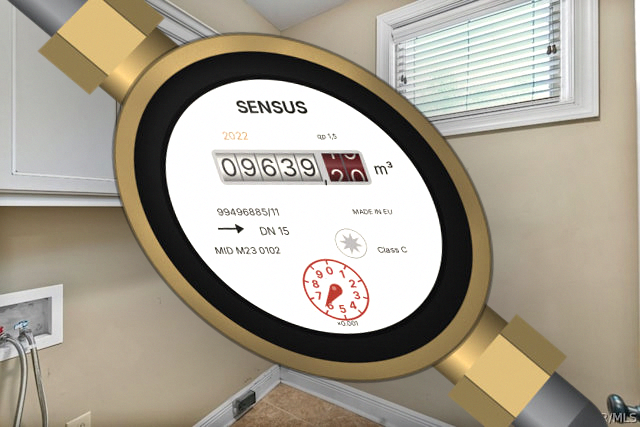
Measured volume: 9639.196
